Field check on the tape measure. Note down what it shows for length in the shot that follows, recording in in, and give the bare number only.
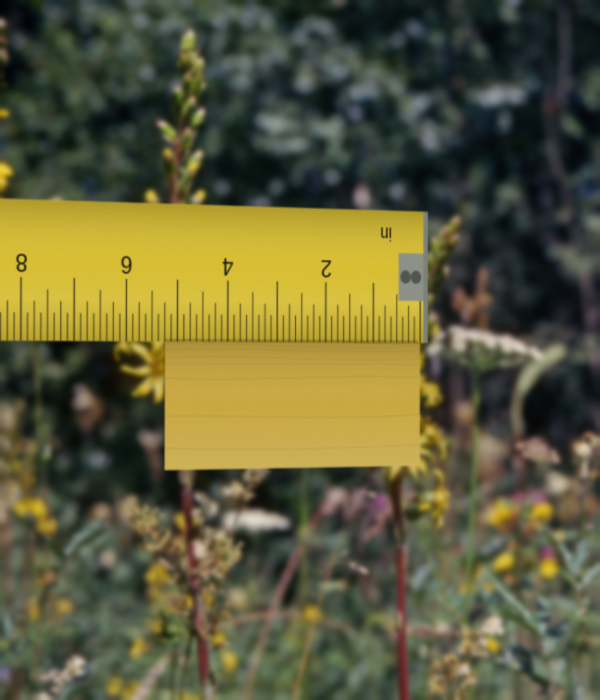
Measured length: 5.25
